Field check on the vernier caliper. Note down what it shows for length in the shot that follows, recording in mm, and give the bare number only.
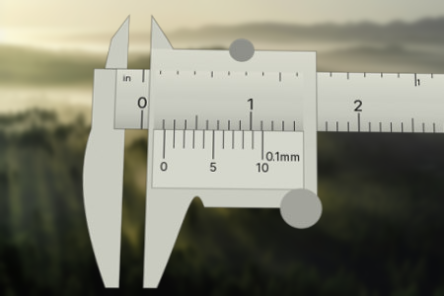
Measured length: 2.1
